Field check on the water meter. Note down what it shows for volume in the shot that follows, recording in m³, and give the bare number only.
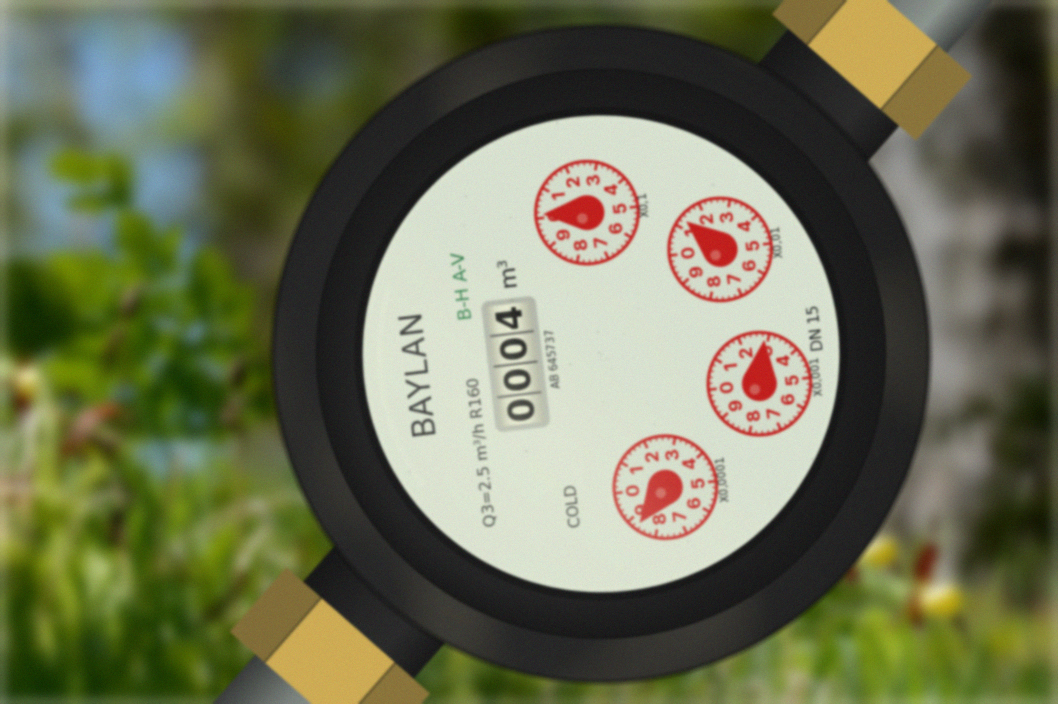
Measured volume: 4.0128
